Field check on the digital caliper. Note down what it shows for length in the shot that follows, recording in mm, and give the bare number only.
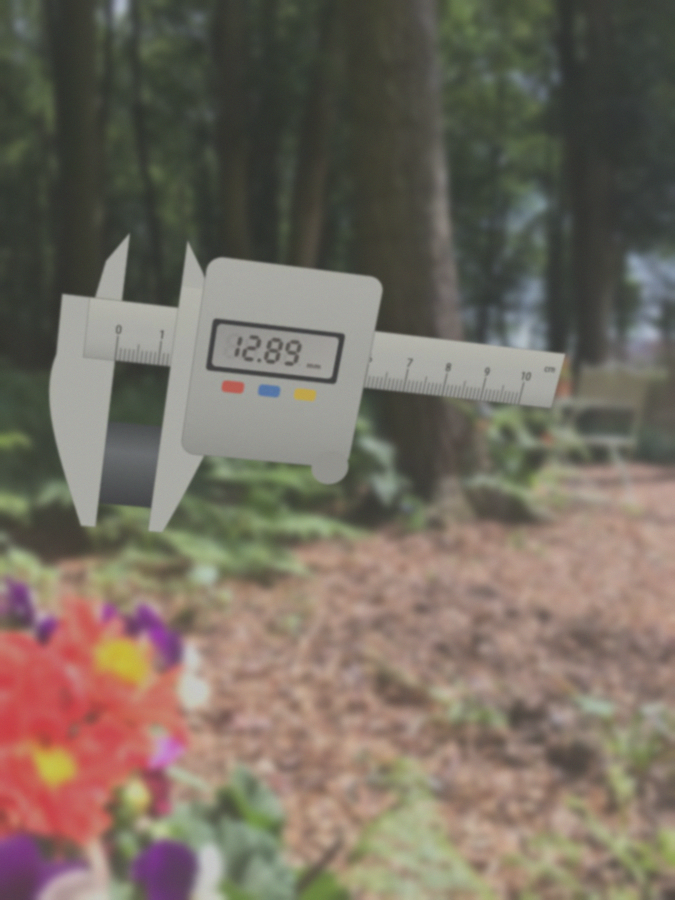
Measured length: 12.89
